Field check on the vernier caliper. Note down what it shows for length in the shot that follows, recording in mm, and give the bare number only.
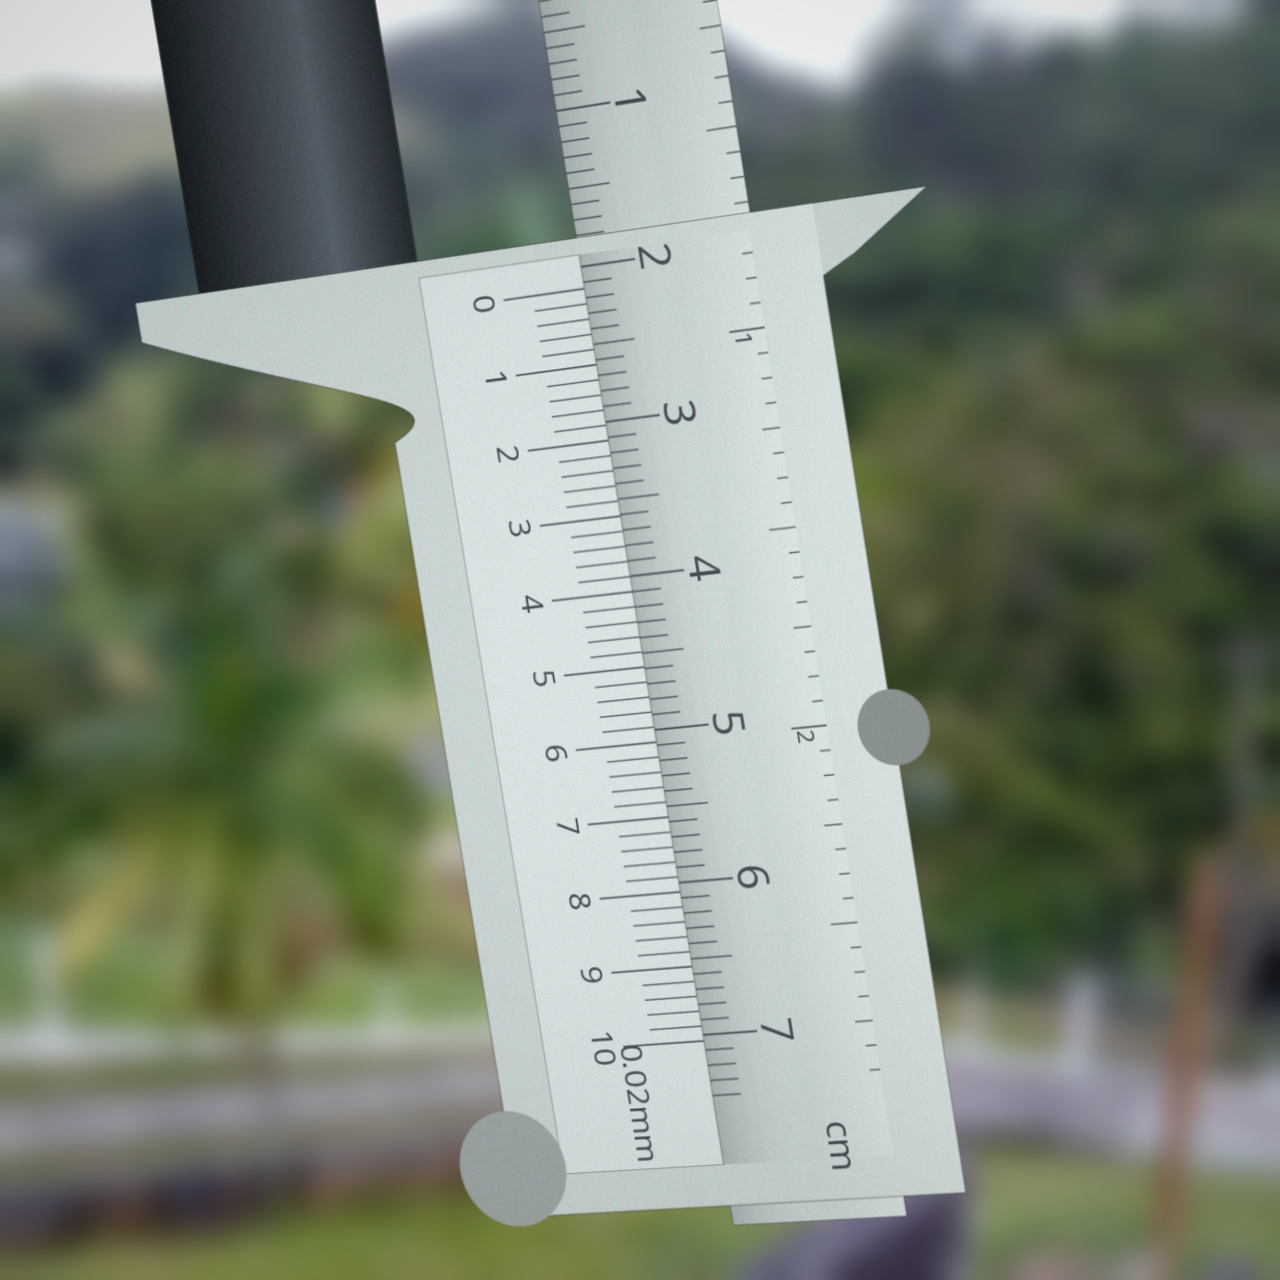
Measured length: 21.4
